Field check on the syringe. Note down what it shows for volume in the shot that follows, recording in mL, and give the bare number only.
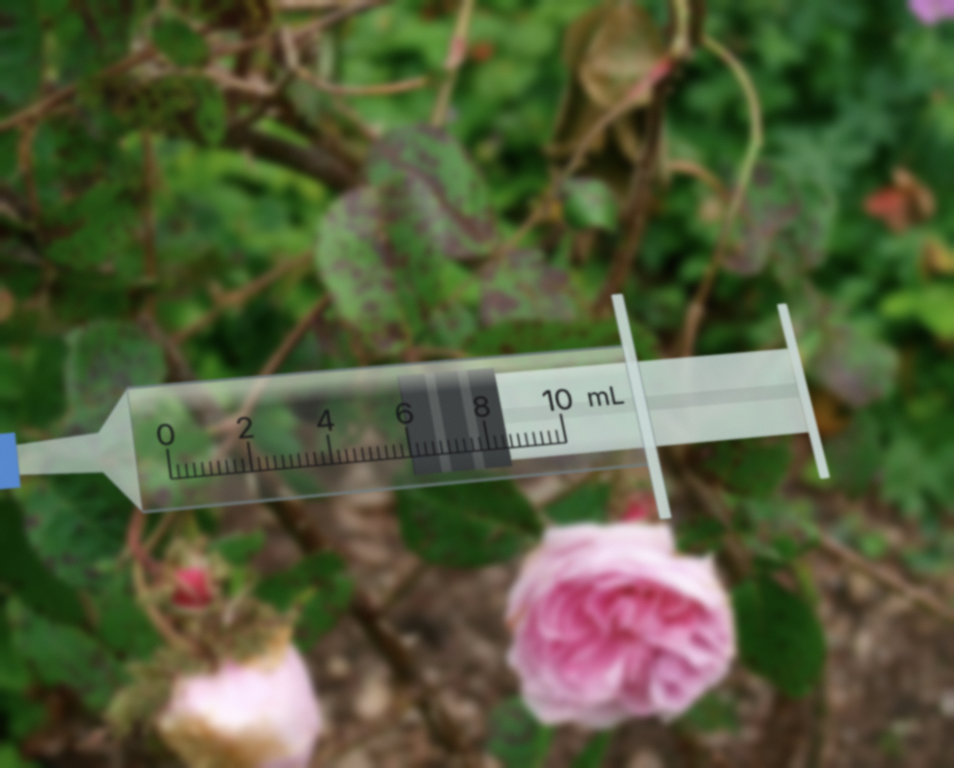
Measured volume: 6
